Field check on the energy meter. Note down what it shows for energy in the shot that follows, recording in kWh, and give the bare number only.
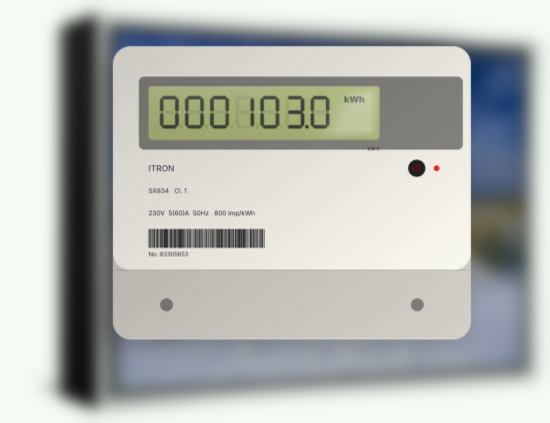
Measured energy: 103.0
